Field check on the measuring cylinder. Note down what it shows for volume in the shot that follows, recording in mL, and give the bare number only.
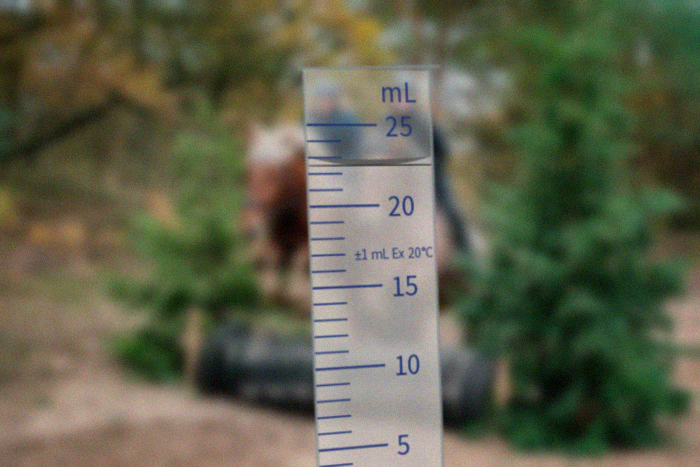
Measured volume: 22.5
